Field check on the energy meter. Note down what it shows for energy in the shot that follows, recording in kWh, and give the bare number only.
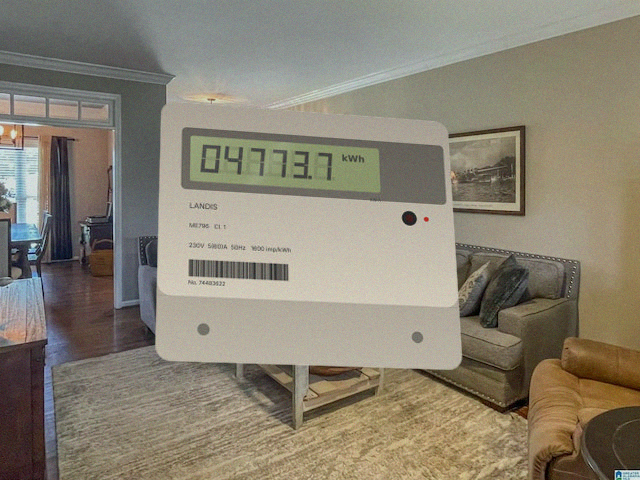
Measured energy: 4773.7
